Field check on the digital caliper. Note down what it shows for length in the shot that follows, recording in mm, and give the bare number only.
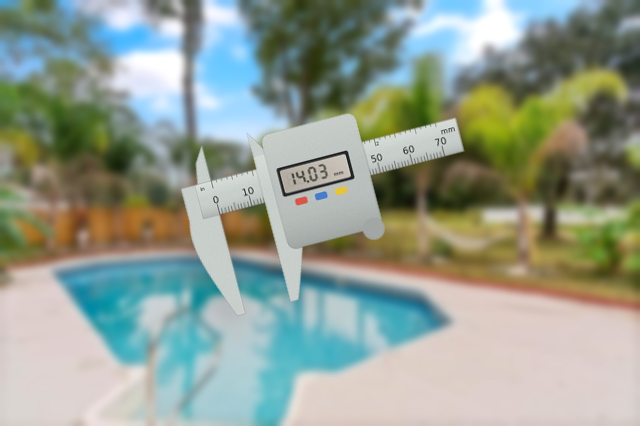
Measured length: 14.03
